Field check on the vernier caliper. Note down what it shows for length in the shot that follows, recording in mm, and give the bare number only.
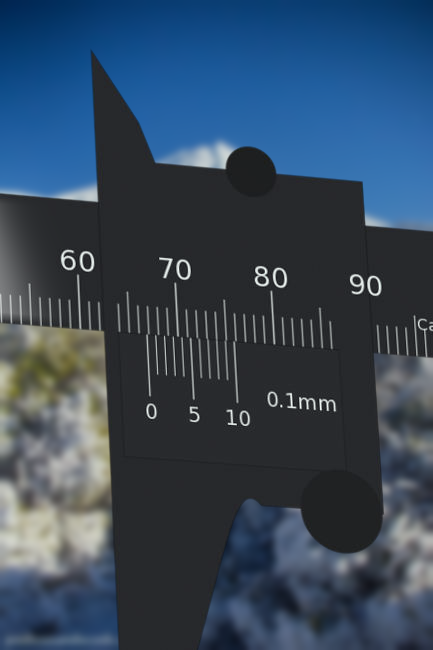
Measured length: 66.8
